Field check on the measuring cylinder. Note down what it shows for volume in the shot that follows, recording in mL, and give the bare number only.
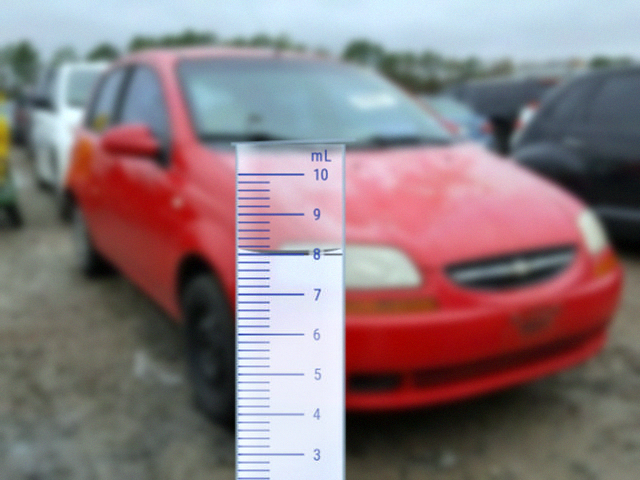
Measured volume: 8
